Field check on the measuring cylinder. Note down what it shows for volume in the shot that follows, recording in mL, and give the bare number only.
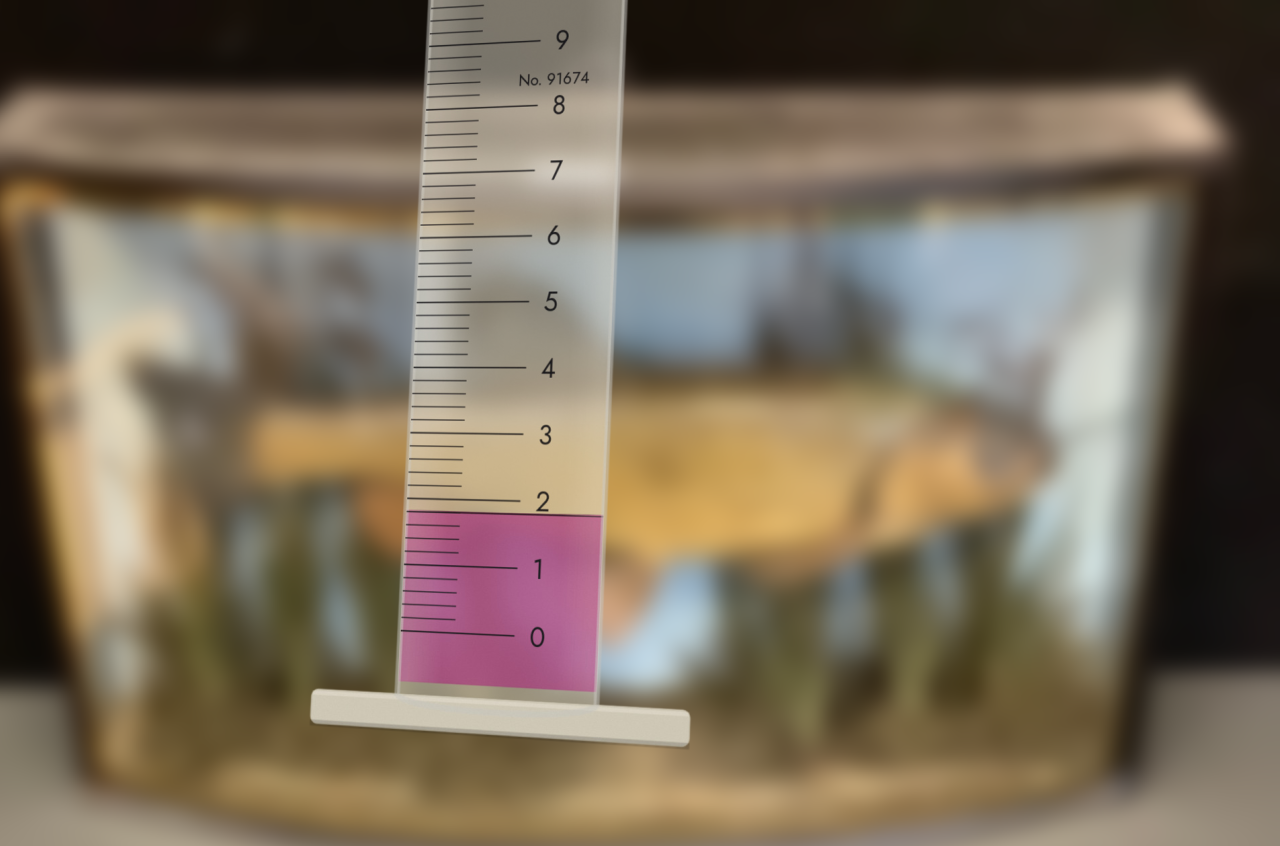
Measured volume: 1.8
